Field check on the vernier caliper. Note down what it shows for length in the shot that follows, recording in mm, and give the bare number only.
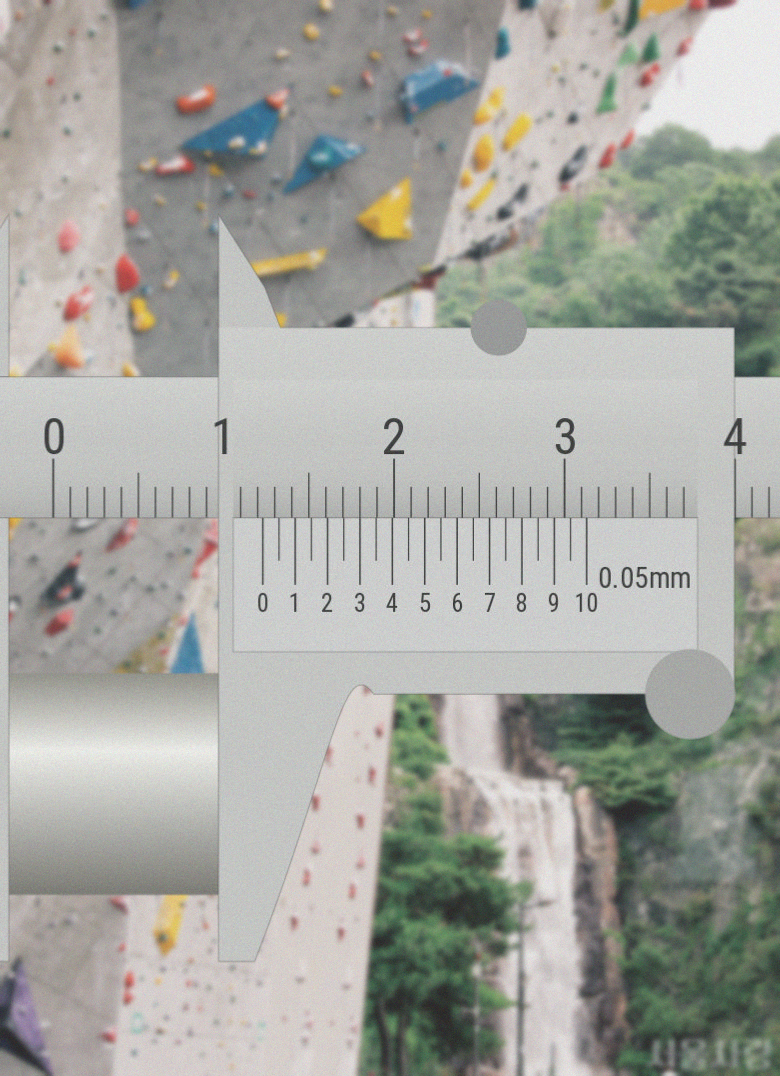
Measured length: 12.3
